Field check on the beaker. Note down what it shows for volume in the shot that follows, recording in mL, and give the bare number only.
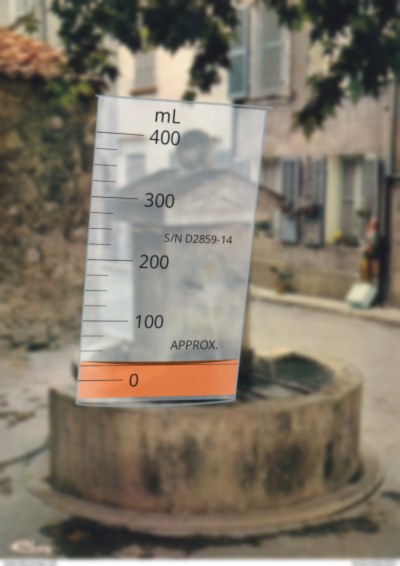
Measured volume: 25
